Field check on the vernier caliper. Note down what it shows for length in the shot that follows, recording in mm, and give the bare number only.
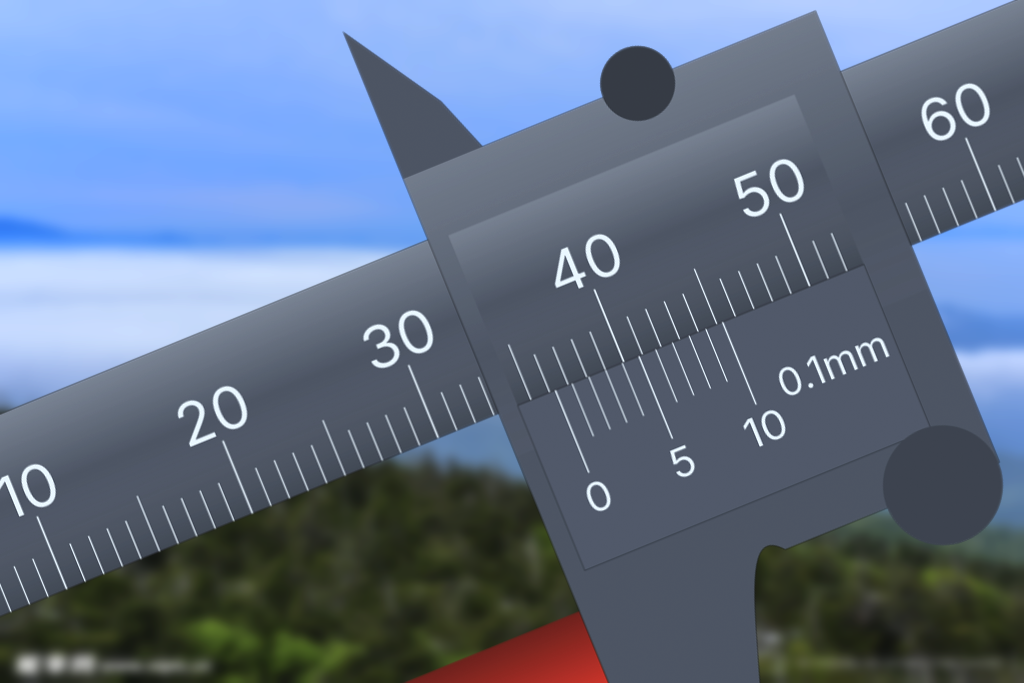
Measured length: 36.3
